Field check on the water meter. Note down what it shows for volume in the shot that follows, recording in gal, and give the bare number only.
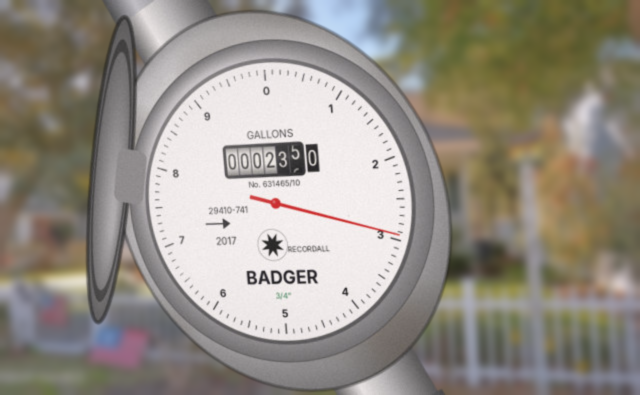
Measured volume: 2352.9
